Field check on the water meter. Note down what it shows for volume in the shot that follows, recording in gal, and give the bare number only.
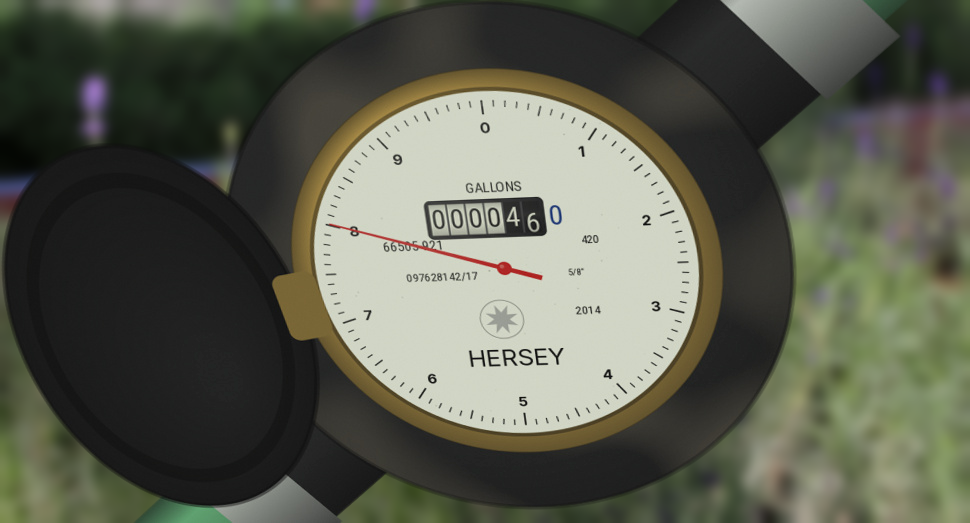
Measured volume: 458.0
